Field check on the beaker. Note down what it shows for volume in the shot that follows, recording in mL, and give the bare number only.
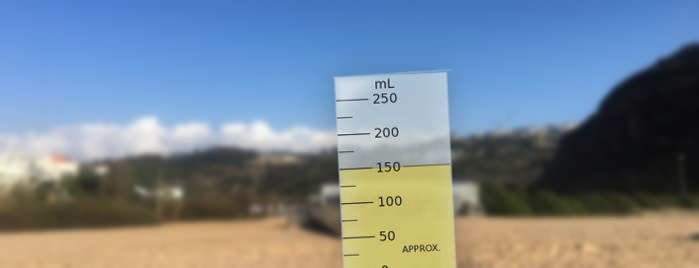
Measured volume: 150
